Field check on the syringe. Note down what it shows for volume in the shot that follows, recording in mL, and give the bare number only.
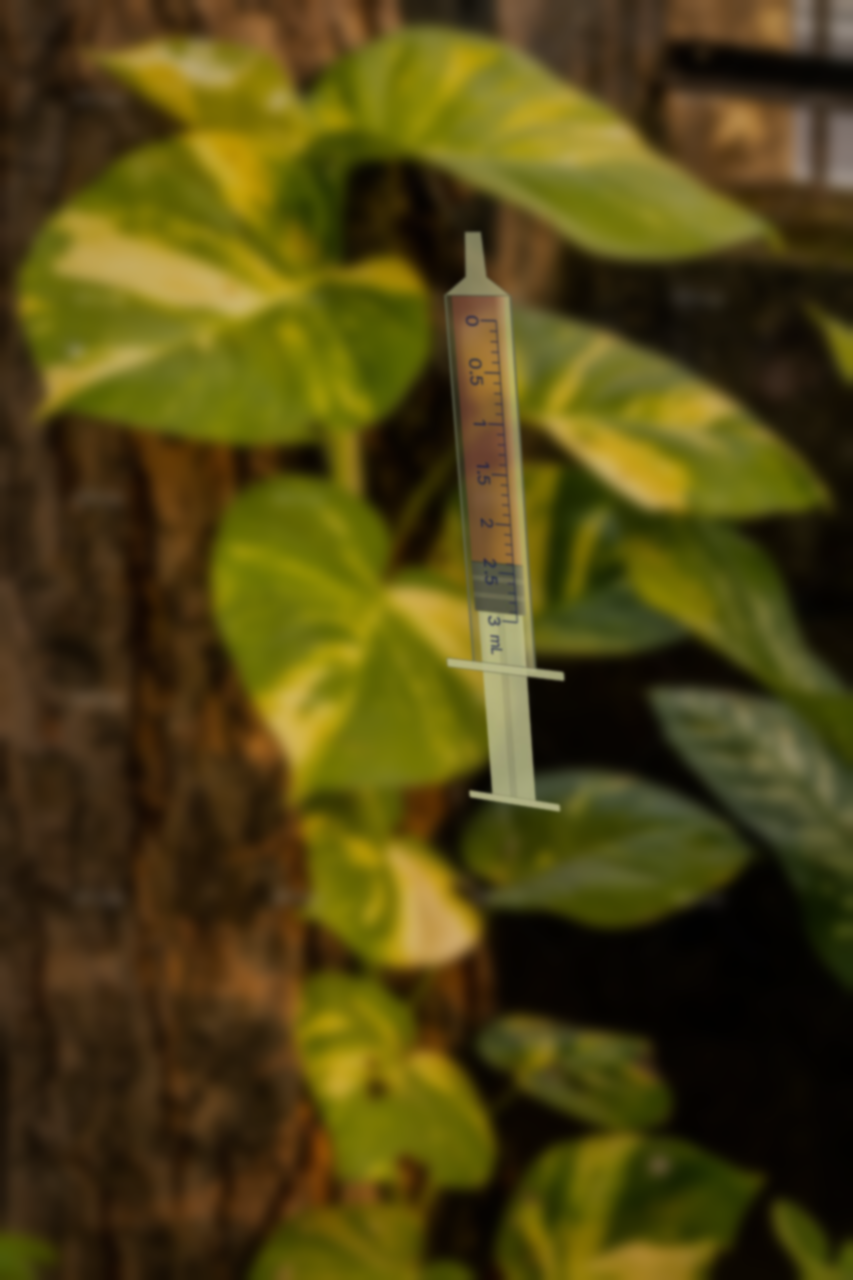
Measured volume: 2.4
